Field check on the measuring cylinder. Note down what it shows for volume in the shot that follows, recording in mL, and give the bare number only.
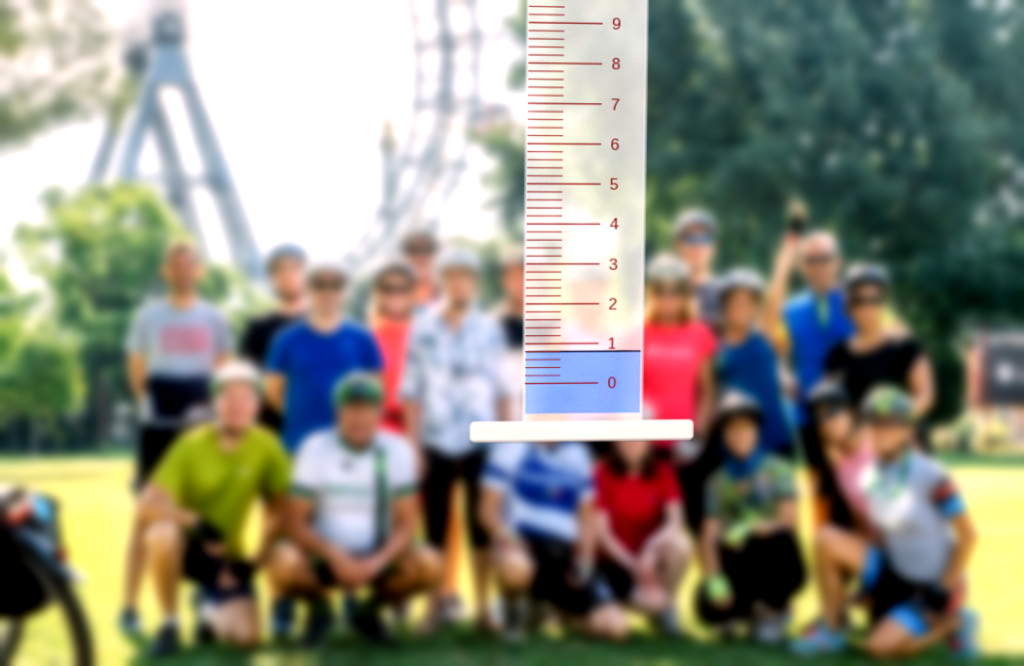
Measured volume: 0.8
